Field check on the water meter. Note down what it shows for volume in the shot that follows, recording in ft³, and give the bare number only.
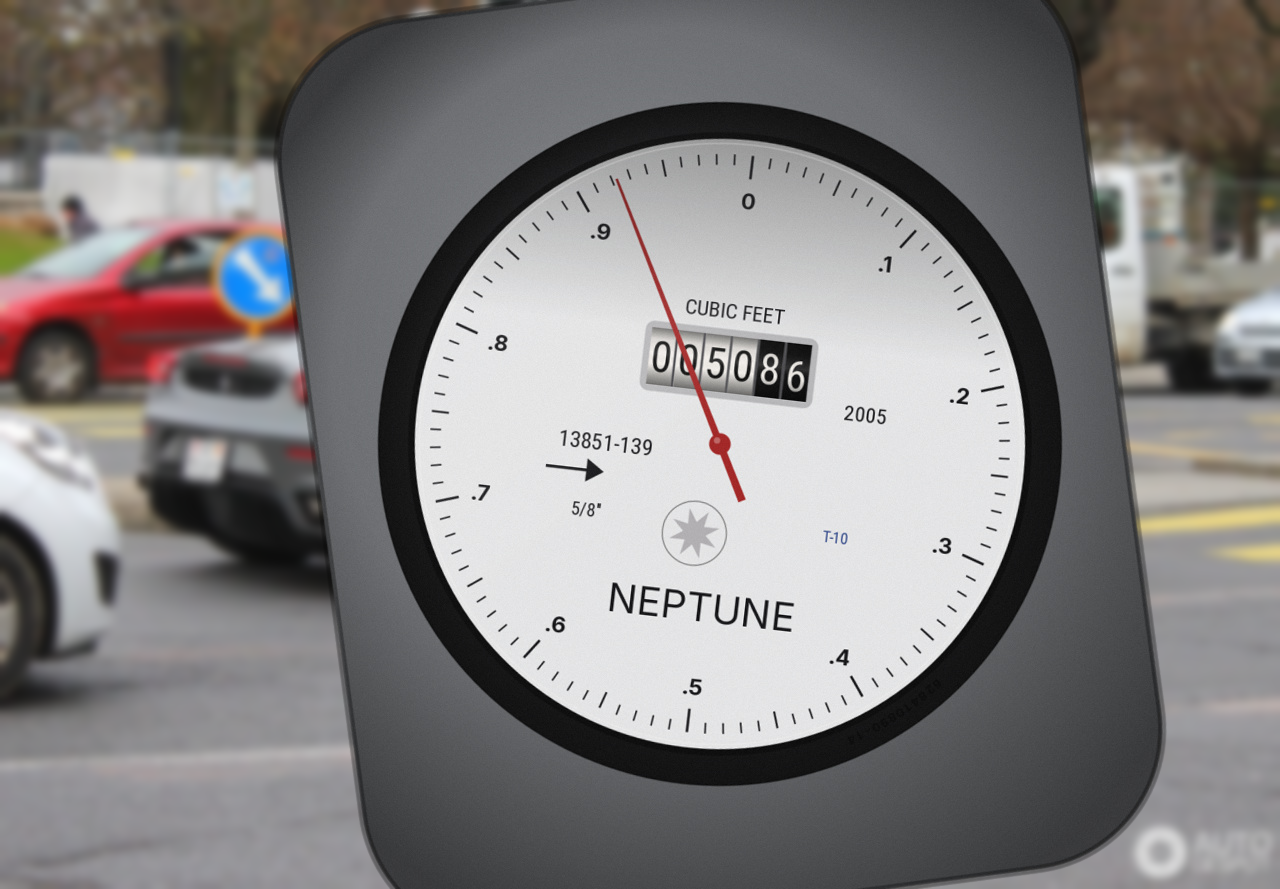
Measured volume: 5085.92
